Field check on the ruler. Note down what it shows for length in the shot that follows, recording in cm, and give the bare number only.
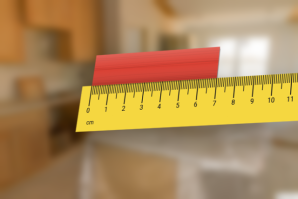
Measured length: 7
